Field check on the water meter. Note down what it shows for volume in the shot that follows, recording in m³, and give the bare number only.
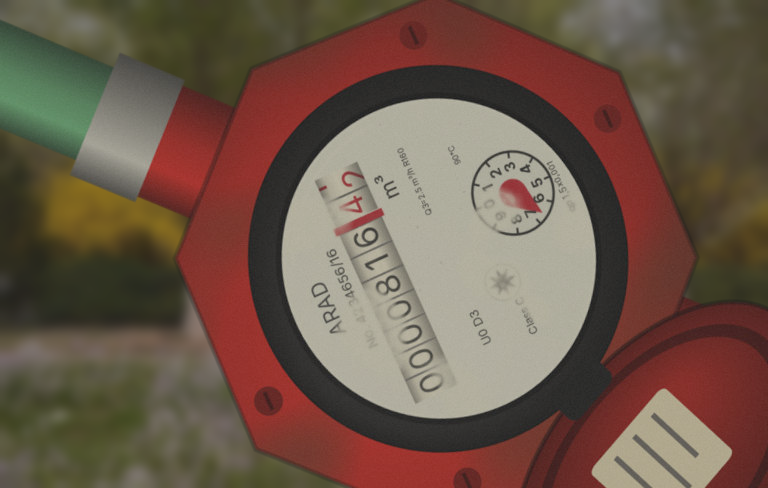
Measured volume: 816.416
